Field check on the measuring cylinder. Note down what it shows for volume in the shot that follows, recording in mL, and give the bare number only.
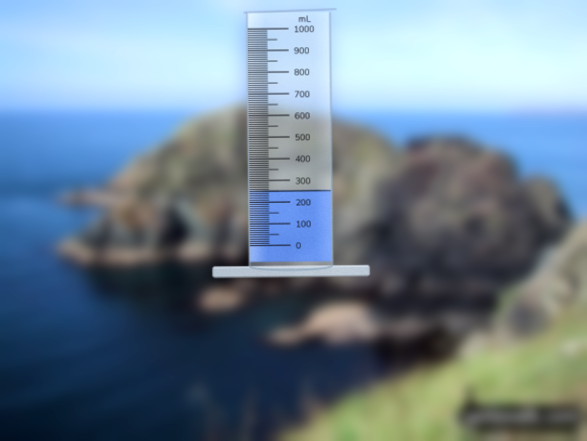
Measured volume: 250
